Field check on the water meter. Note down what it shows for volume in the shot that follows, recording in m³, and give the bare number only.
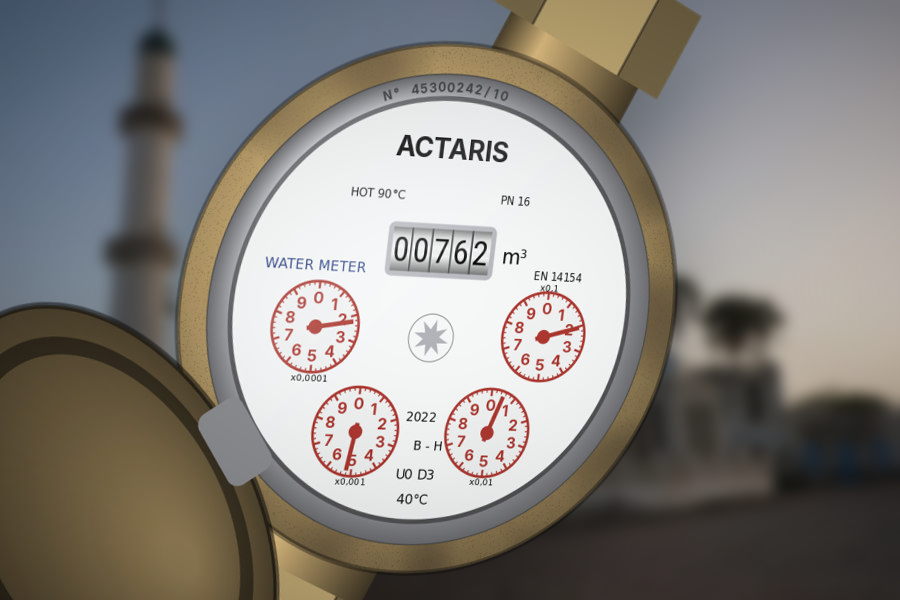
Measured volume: 762.2052
